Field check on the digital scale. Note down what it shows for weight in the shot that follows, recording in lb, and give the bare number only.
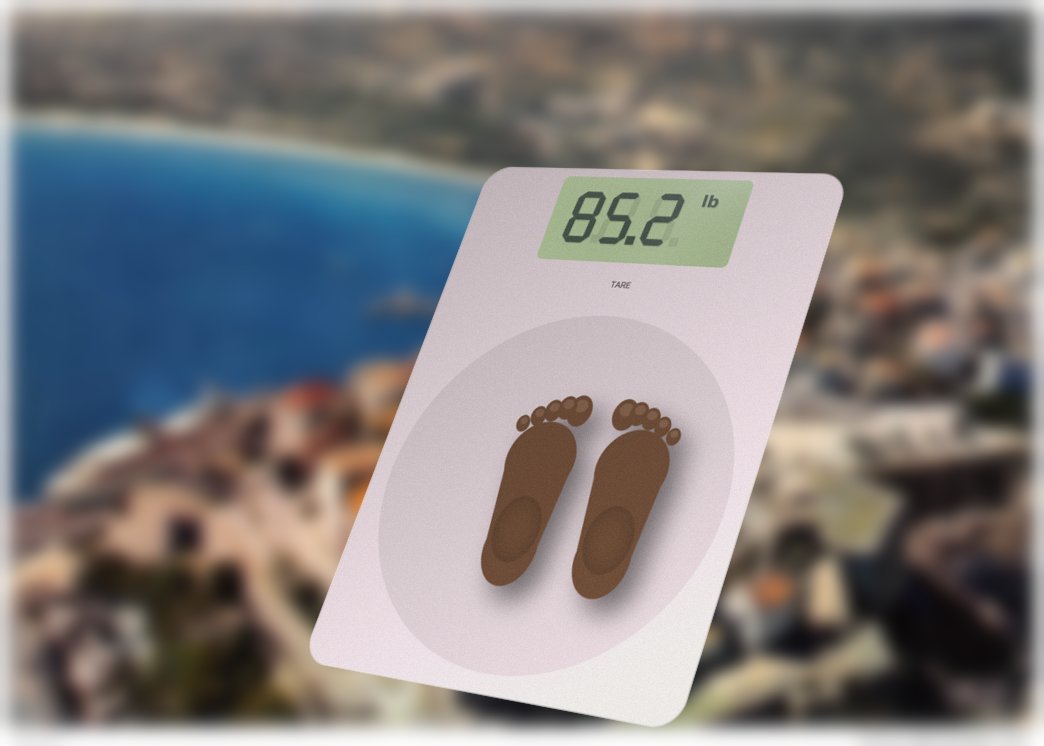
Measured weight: 85.2
